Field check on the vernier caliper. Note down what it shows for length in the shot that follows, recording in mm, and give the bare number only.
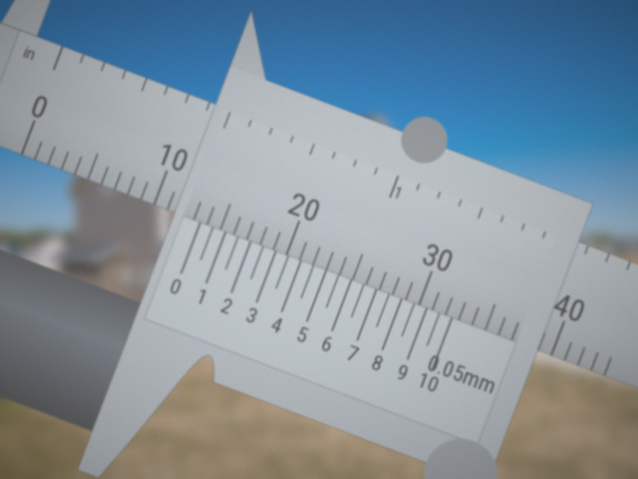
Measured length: 13.5
